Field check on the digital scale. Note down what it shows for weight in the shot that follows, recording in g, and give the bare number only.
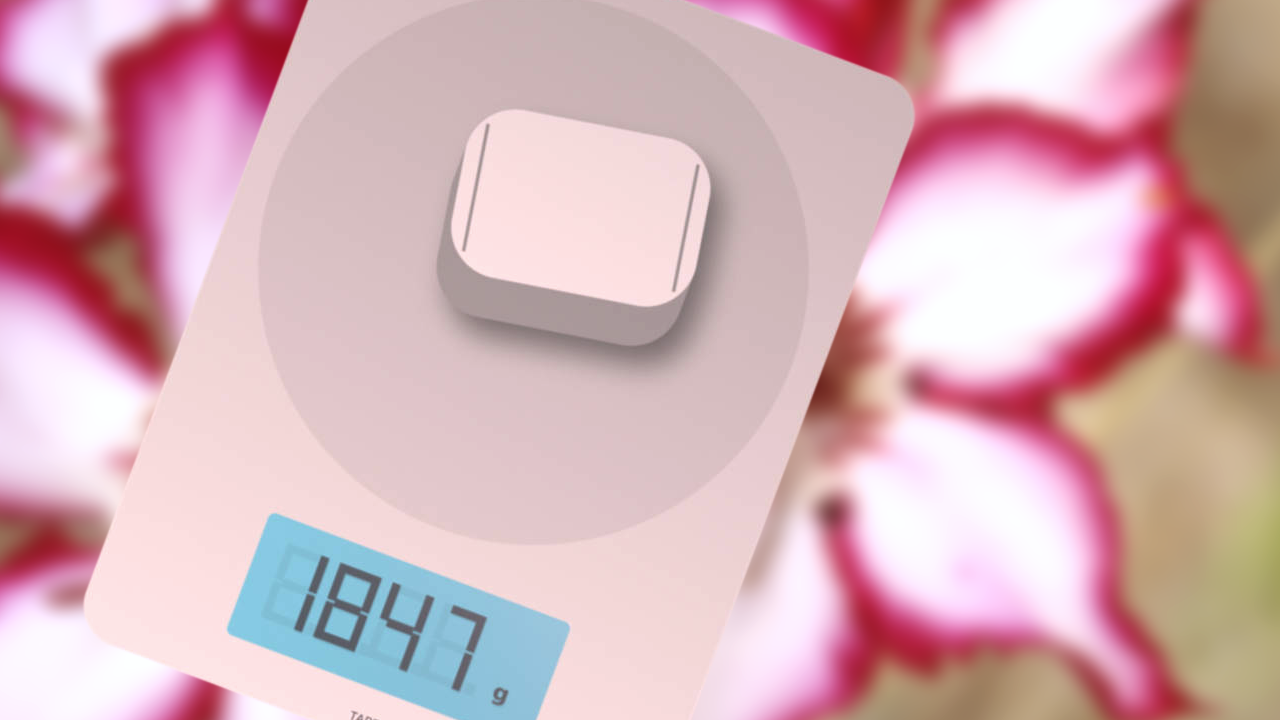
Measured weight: 1847
